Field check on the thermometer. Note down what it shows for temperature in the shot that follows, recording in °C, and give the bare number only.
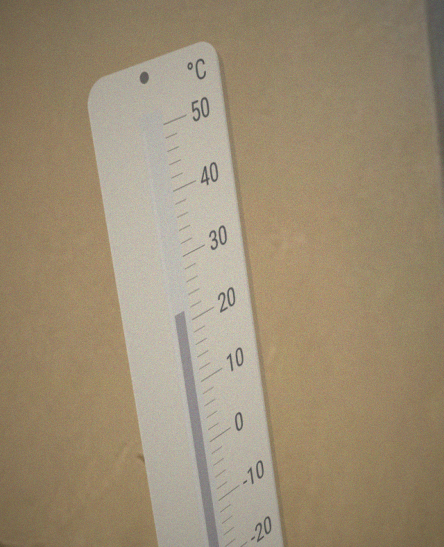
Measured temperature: 22
